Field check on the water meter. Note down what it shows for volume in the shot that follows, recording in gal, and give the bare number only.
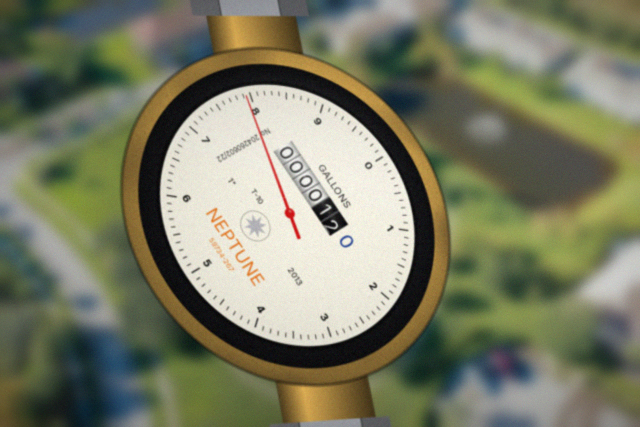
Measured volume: 117.9
